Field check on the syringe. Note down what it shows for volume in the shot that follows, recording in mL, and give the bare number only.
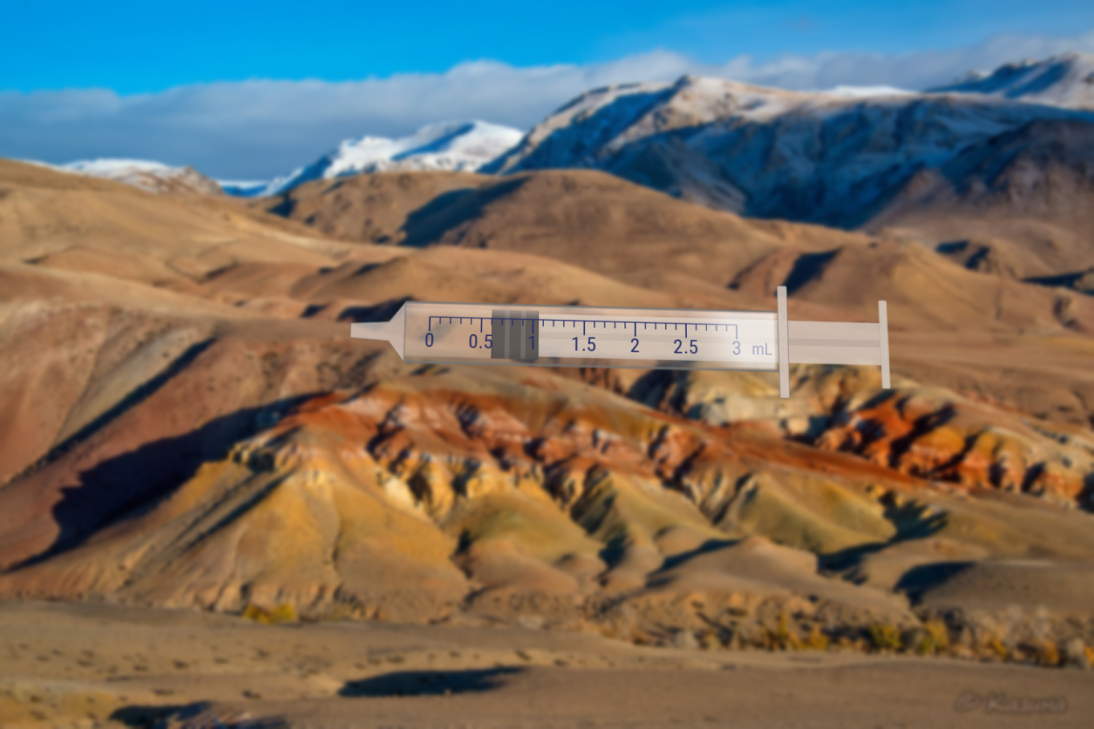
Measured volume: 0.6
